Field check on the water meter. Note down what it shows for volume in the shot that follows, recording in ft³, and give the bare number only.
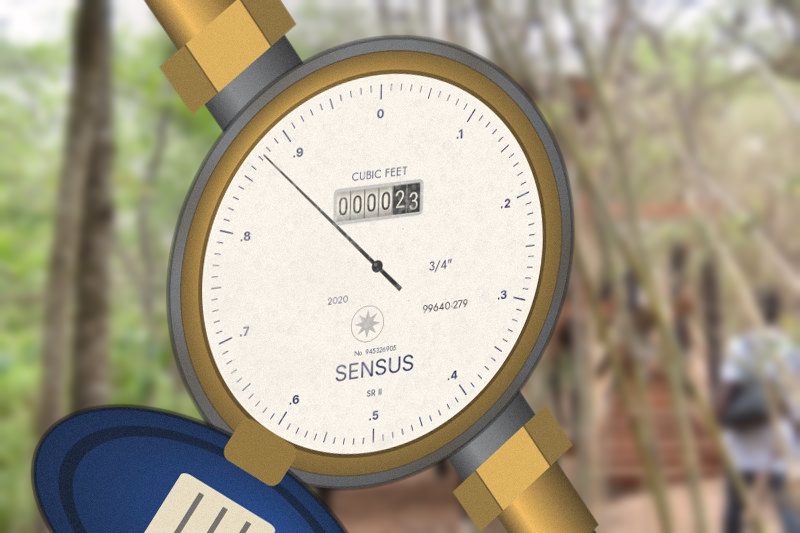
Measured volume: 22.87
